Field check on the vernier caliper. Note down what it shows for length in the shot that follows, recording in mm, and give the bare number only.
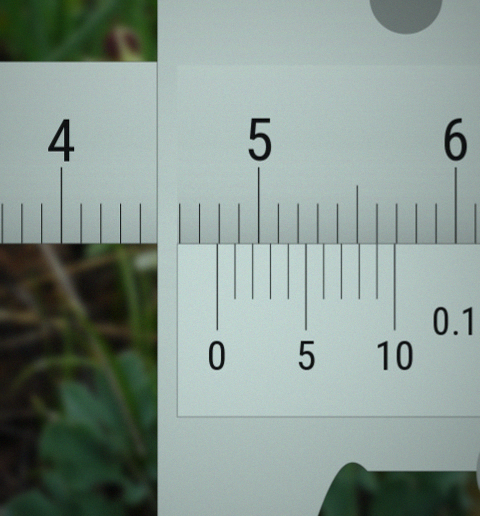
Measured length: 47.9
